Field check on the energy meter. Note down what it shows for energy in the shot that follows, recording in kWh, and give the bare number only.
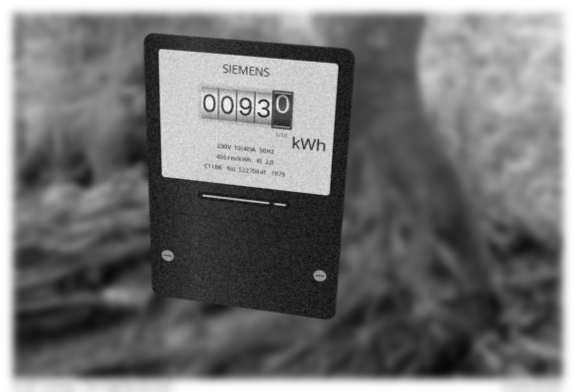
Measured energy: 93.0
